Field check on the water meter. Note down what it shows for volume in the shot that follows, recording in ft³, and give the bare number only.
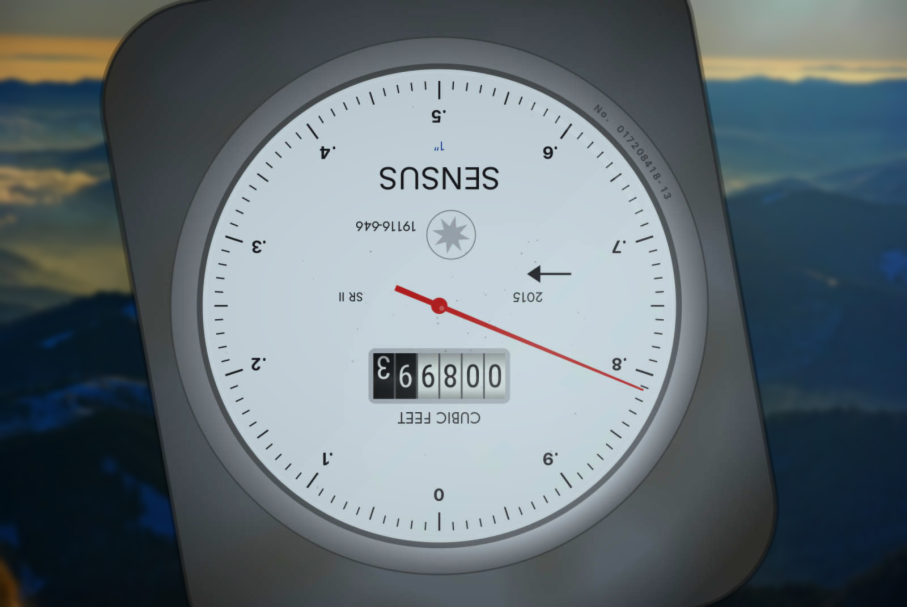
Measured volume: 8992.81
